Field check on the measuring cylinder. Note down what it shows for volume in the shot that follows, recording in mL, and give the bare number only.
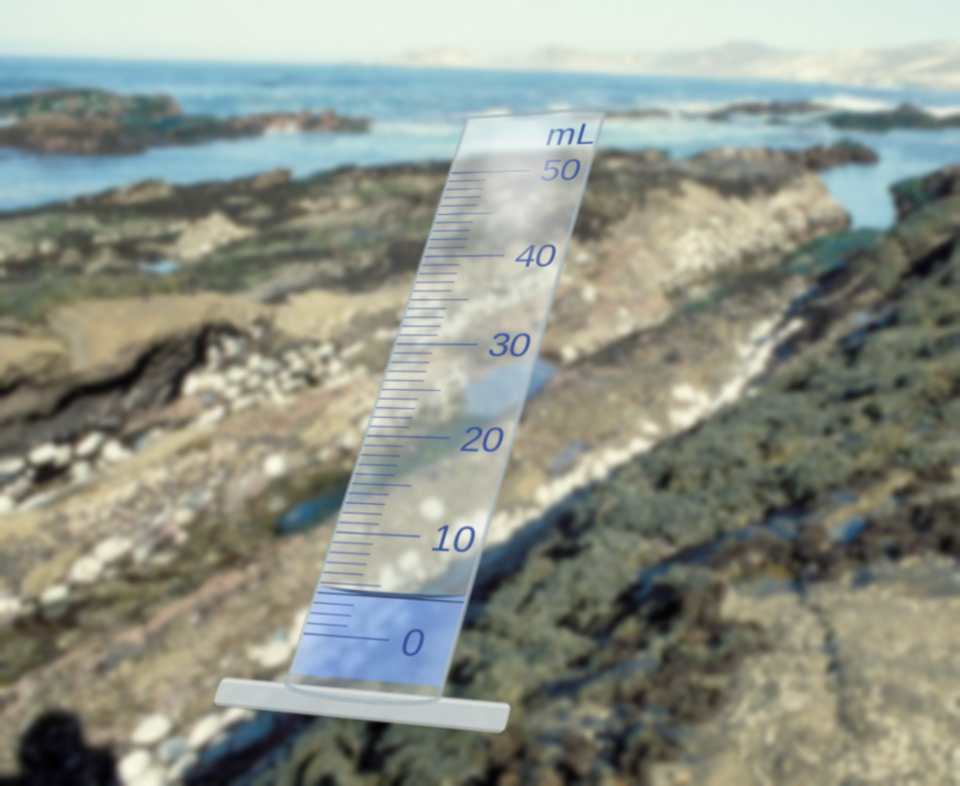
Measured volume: 4
